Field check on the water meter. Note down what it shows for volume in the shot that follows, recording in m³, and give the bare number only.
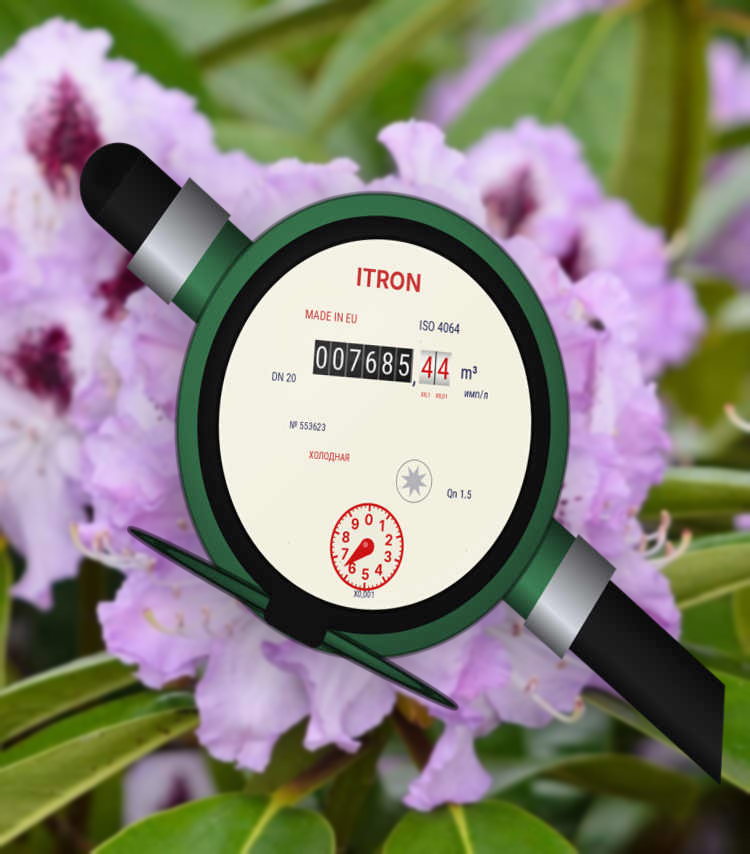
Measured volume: 7685.446
